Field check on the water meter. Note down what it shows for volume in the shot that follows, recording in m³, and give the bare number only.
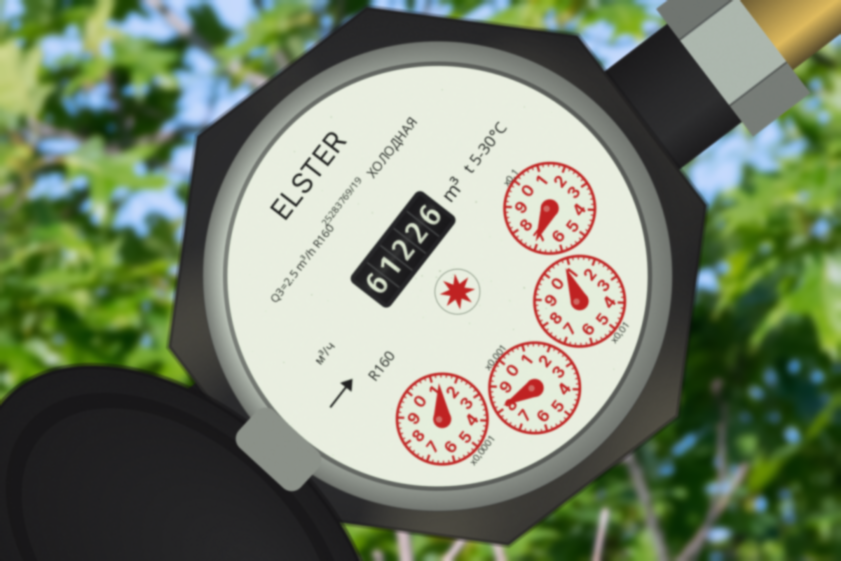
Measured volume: 61226.7081
